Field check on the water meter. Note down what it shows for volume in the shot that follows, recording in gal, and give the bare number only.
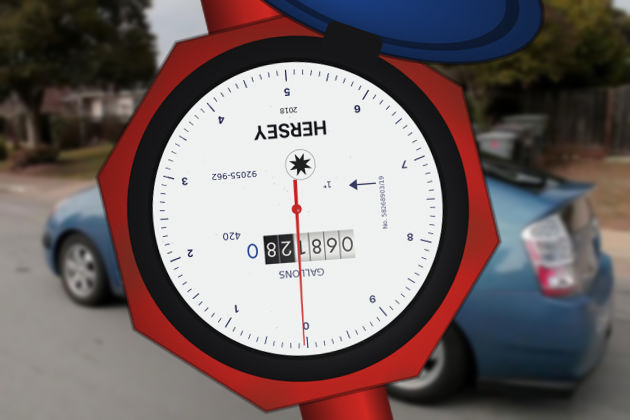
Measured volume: 681280.0
